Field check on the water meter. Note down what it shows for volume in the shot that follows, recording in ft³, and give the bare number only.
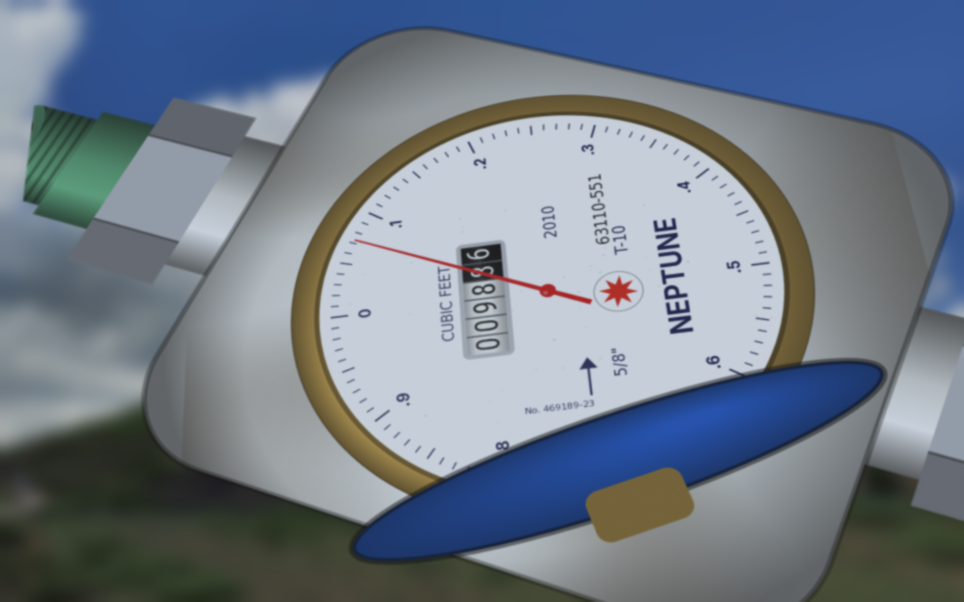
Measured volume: 9886.07
